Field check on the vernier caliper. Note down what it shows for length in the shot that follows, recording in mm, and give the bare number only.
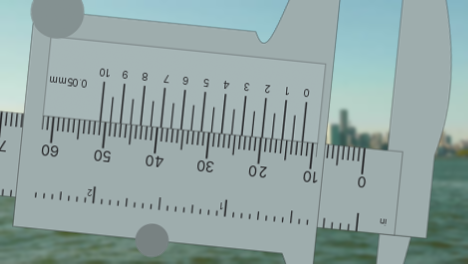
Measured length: 12.0
